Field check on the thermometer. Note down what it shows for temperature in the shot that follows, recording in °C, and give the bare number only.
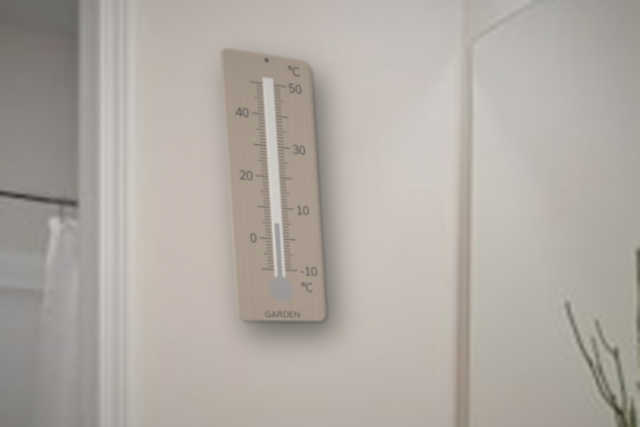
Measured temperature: 5
